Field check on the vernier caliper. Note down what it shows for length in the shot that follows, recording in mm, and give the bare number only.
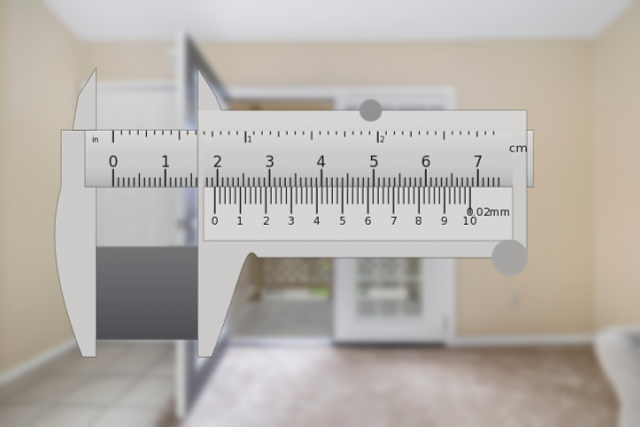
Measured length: 19.5
